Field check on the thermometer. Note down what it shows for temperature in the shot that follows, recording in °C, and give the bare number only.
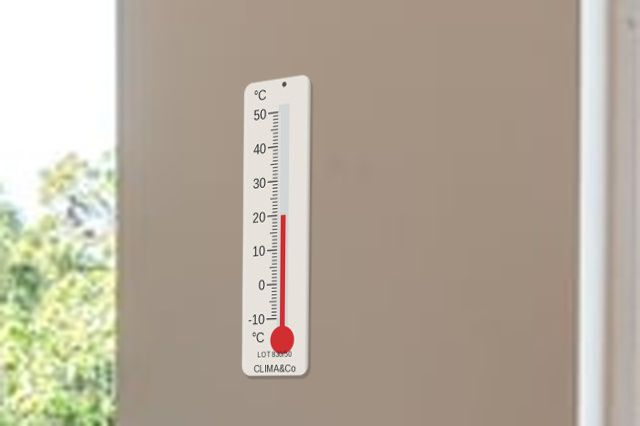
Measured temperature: 20
